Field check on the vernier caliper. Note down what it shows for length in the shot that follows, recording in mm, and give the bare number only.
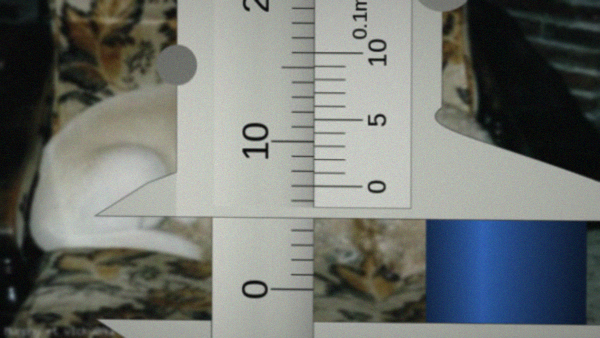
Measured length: 7.0
